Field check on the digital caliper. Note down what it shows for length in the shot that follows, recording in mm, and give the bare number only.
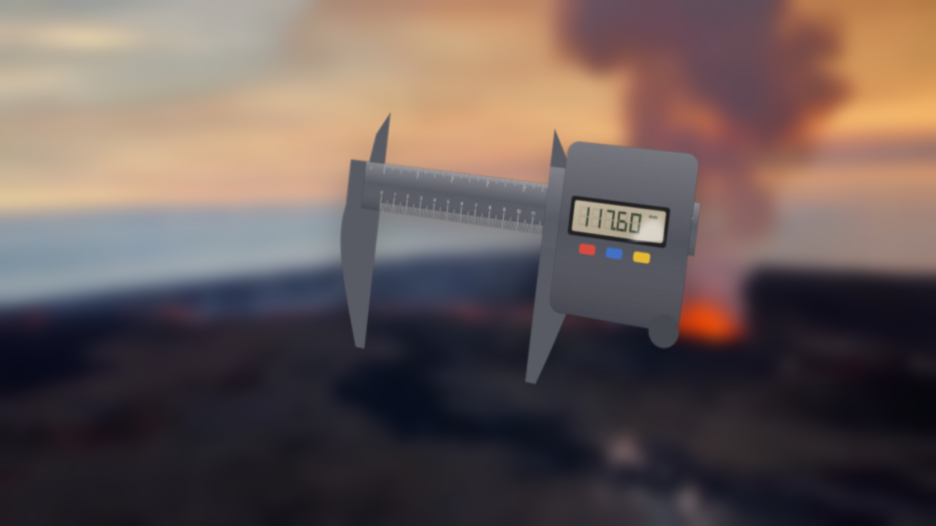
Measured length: 117.60
